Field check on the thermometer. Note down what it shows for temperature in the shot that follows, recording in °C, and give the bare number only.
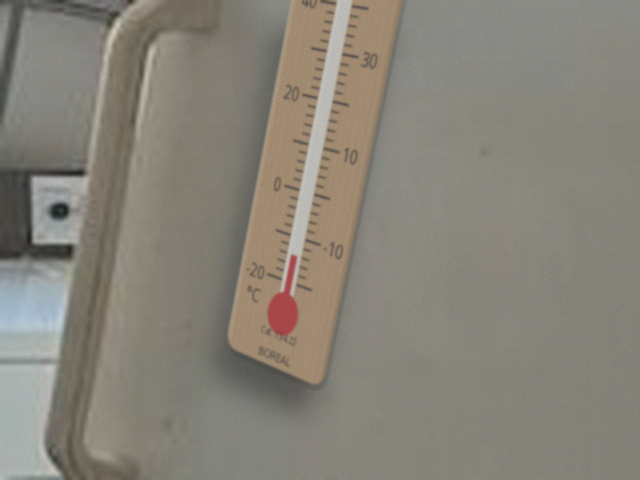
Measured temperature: -14
